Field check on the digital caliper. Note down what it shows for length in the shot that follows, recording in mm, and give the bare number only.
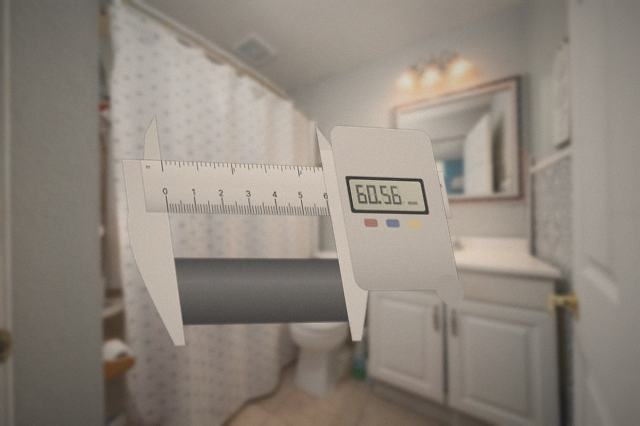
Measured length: 60.56
